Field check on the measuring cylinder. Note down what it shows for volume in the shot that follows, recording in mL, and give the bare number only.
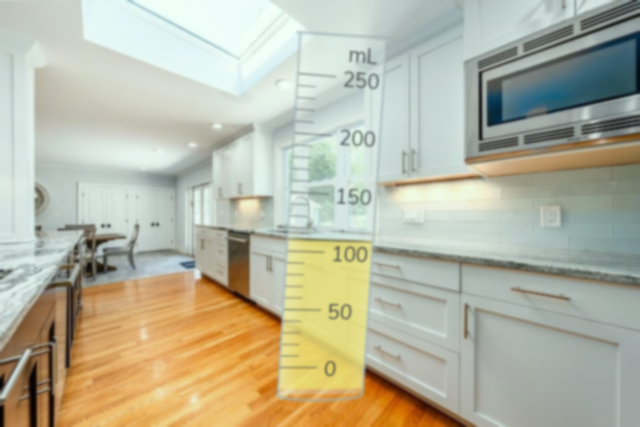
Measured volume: 110
